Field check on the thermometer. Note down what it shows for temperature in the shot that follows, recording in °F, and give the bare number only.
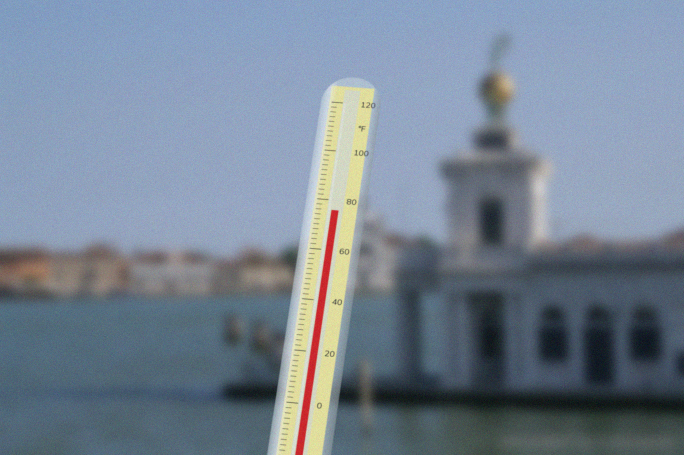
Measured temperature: 76
